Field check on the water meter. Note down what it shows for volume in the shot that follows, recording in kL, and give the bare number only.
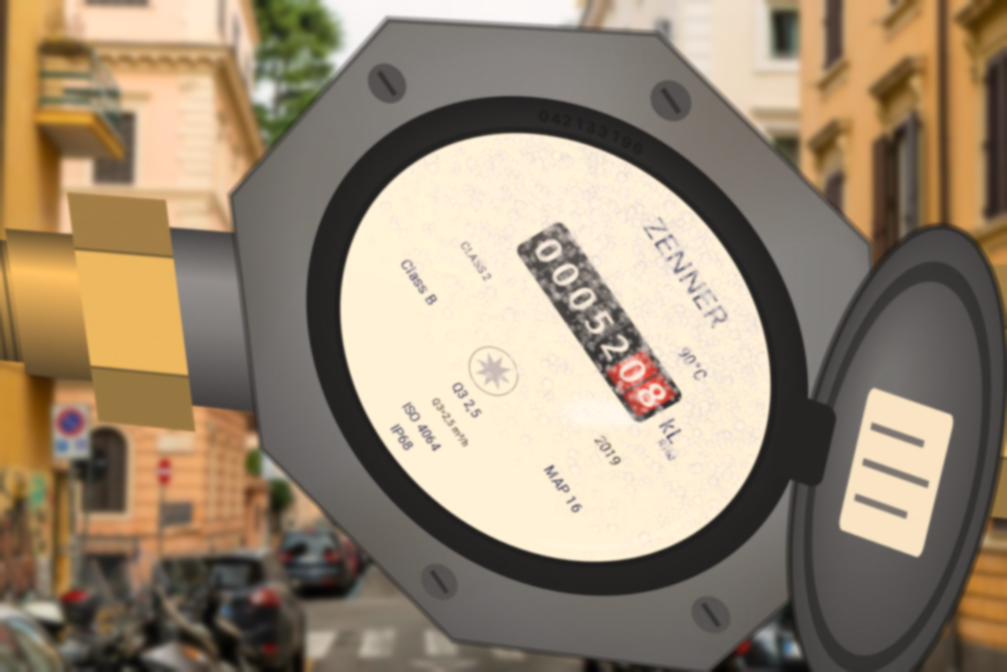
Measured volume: 52.08
